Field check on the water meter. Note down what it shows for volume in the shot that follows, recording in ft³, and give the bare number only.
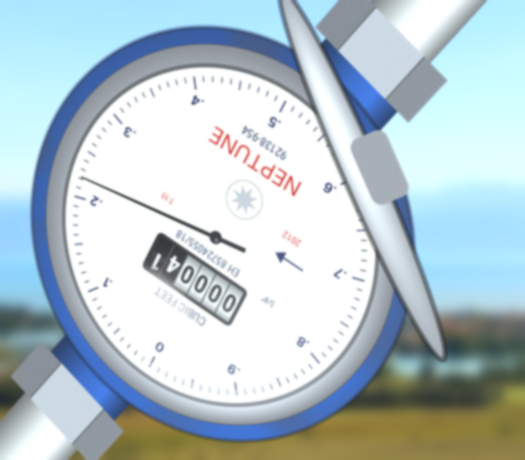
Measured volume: 41.22
